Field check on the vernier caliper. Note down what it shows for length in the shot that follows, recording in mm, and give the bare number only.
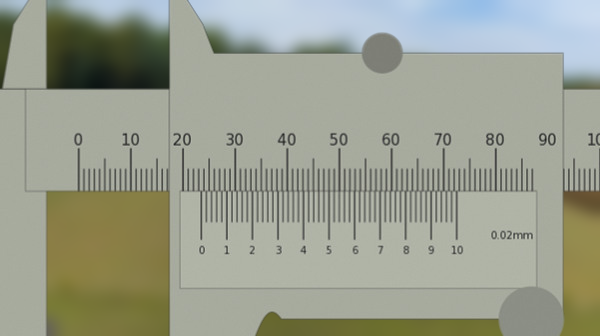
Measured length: 23.5
